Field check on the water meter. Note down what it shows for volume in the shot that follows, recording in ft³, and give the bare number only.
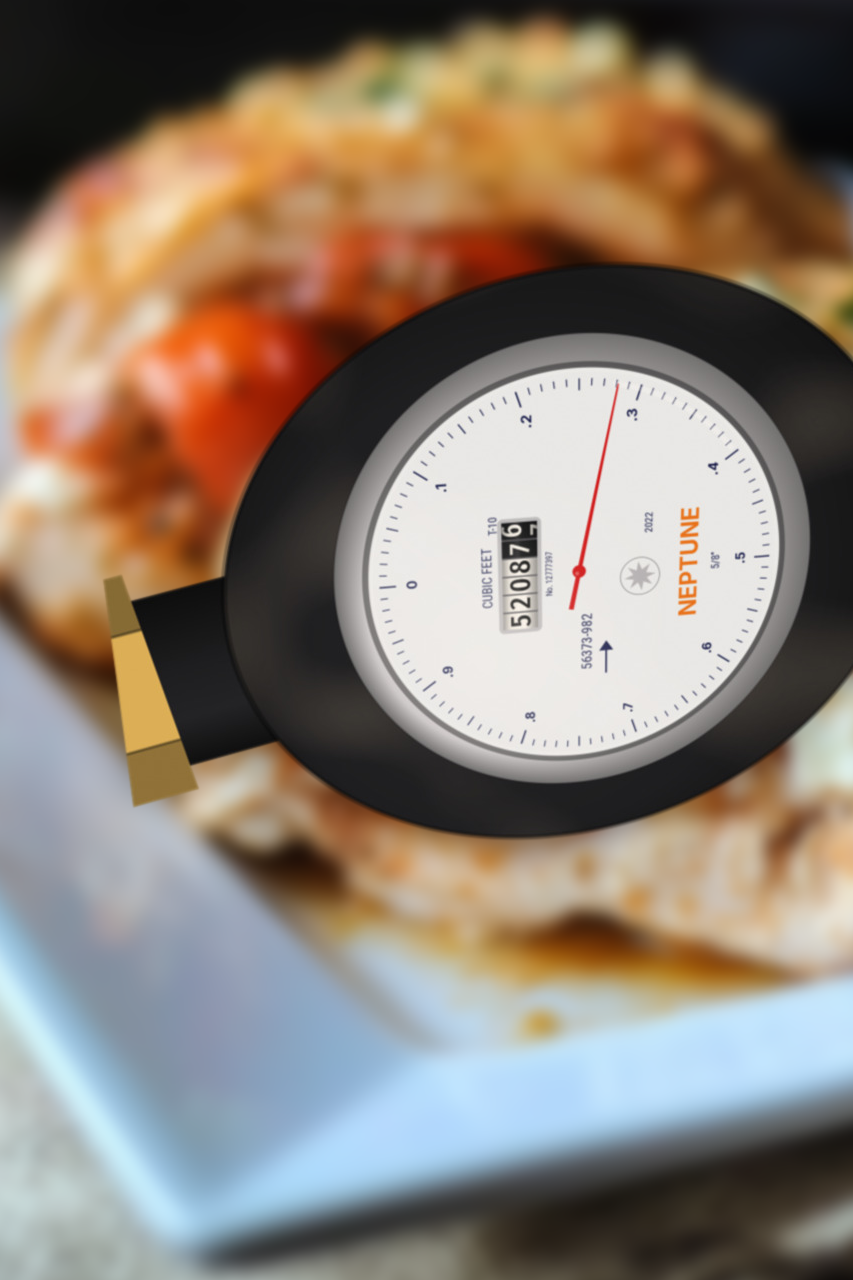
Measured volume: 520876.28
